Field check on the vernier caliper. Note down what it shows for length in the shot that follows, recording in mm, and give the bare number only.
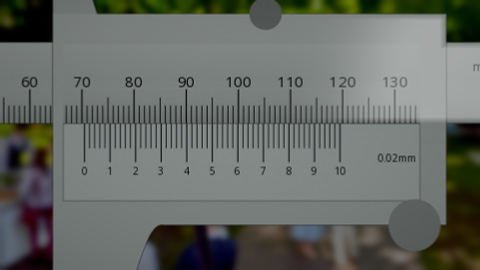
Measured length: 70.5
